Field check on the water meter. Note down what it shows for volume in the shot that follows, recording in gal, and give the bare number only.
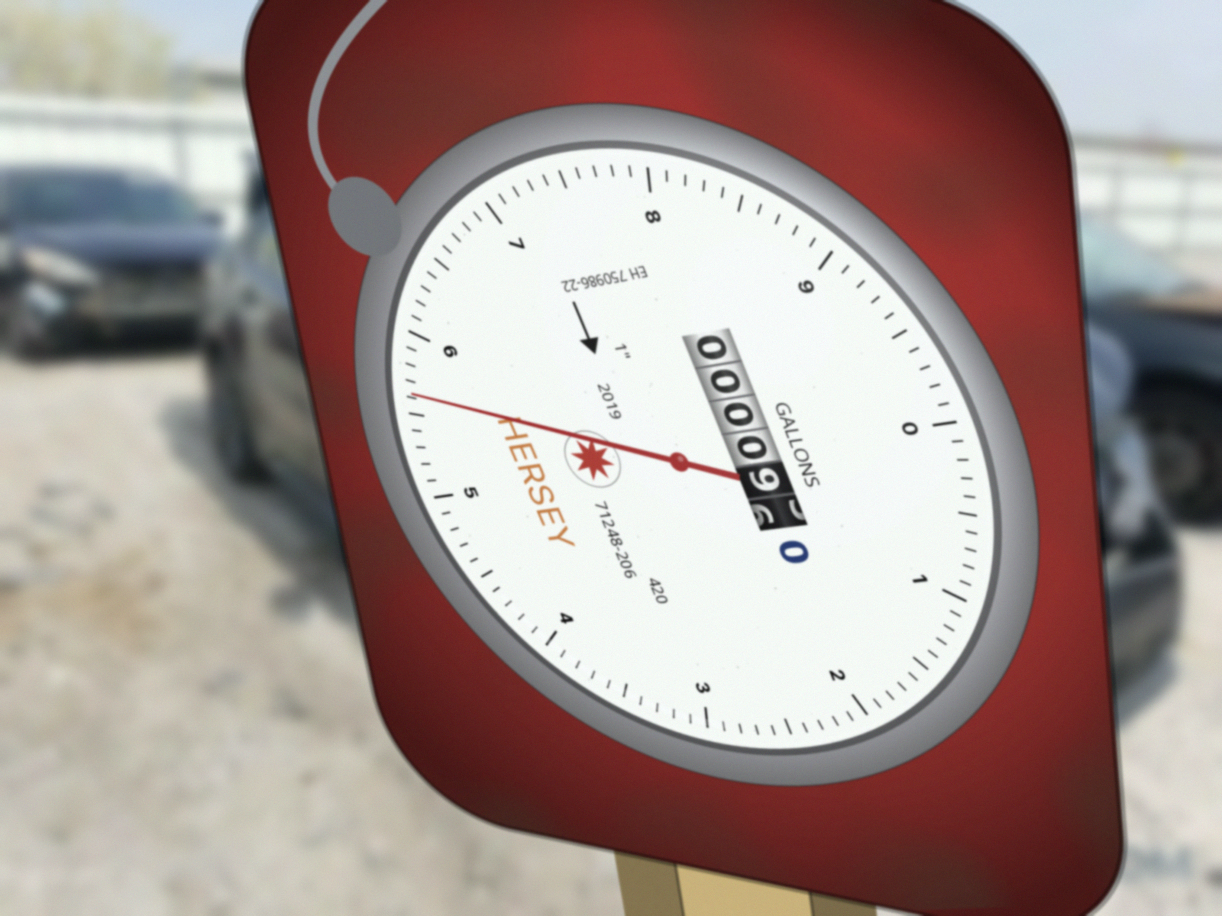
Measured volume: 955.6
